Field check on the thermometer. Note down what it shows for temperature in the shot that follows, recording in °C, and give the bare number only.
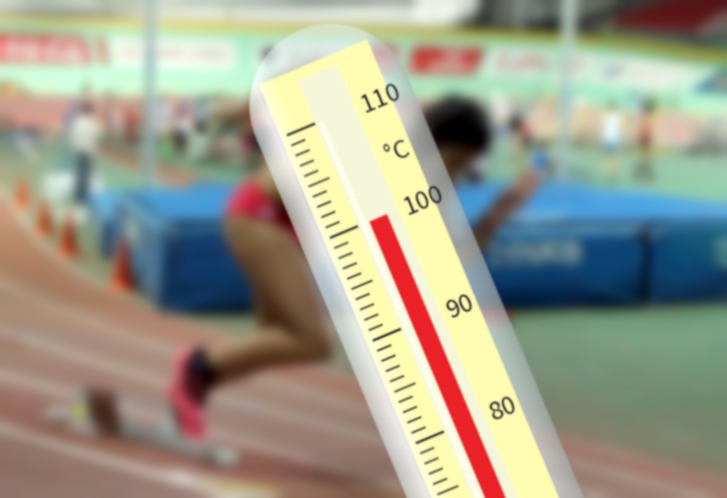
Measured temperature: 100
